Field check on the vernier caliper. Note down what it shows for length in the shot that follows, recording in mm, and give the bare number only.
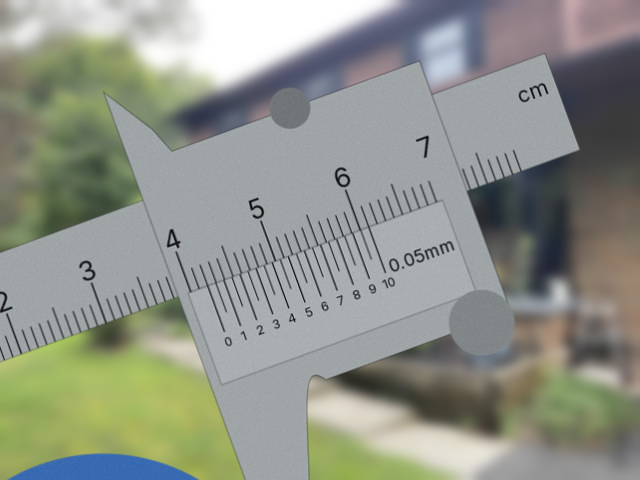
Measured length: 42.0
